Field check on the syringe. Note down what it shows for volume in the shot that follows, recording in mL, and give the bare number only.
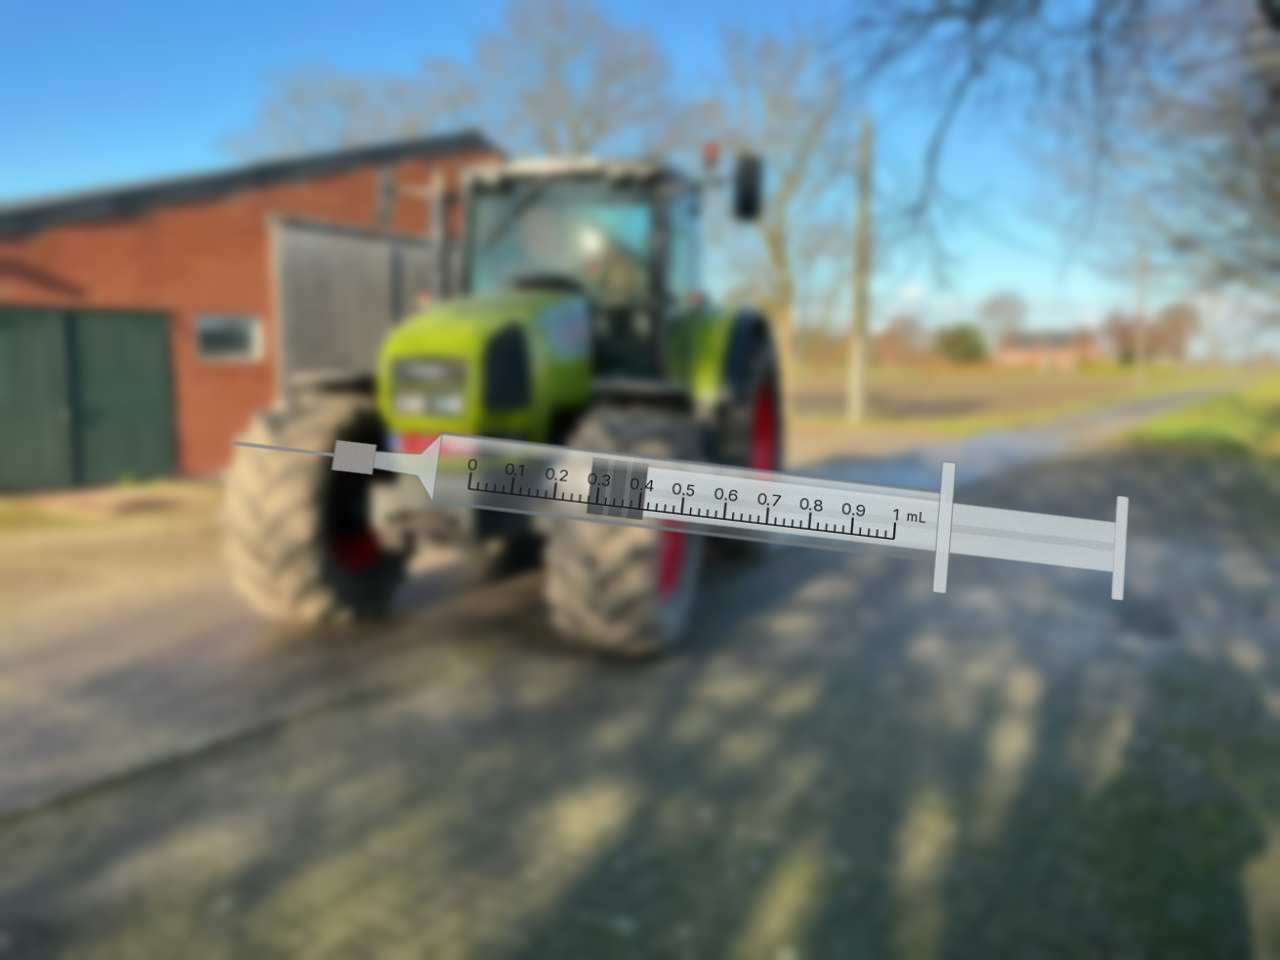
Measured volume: 0.28
